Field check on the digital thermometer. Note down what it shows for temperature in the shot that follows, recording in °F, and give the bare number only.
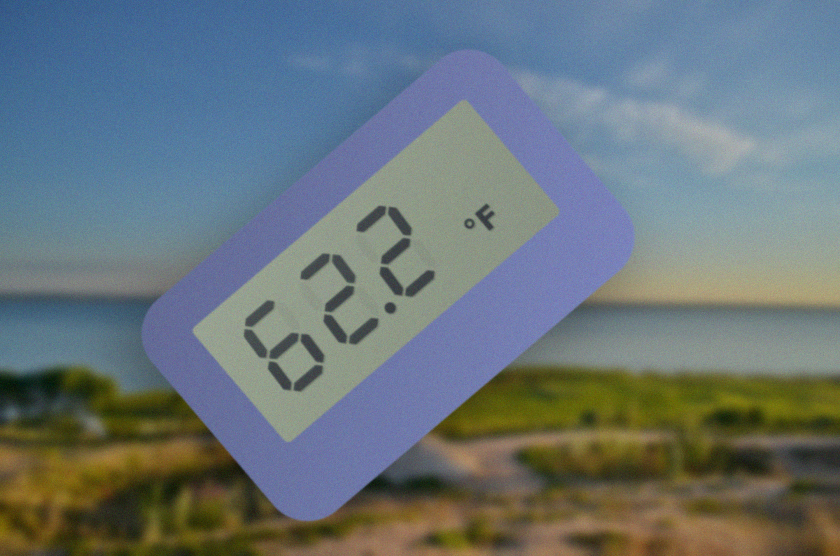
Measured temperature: 62.2
